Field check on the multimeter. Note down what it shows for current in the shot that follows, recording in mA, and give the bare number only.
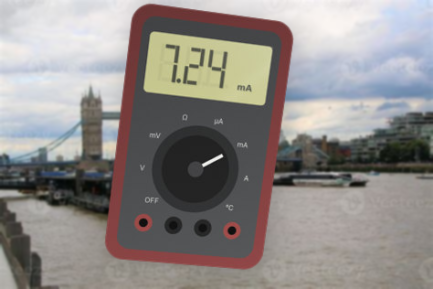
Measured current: 7.24
